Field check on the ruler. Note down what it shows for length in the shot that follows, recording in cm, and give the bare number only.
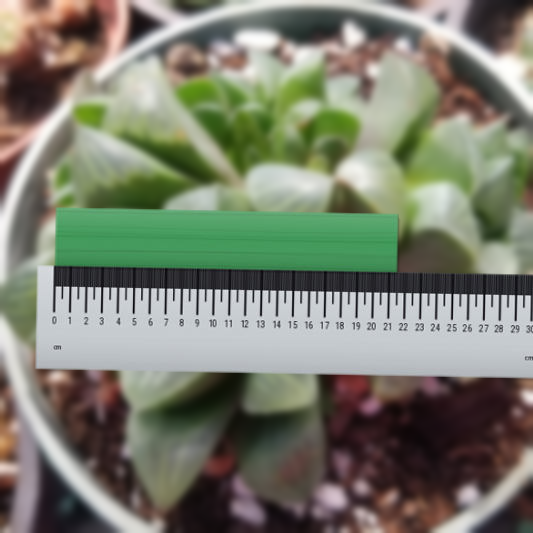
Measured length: 21.5
